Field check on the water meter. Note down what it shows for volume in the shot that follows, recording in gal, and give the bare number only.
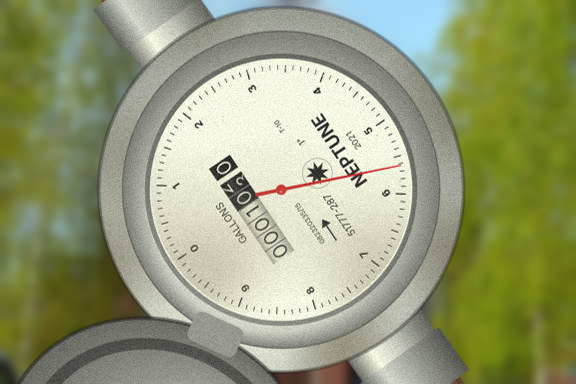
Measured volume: 1025.6
